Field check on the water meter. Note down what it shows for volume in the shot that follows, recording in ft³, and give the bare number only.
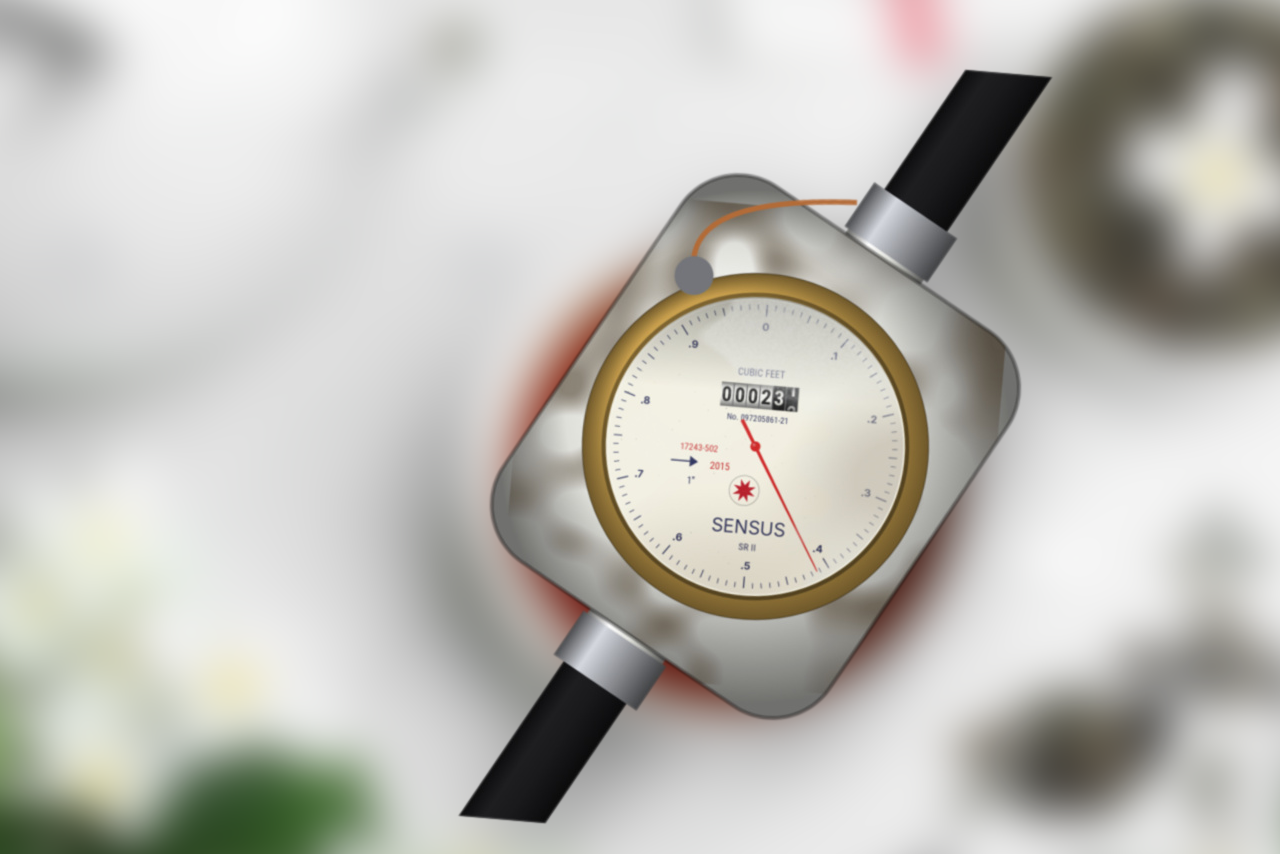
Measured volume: 231.41
